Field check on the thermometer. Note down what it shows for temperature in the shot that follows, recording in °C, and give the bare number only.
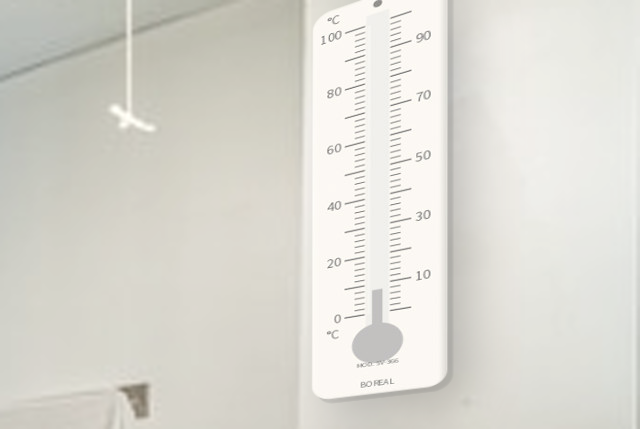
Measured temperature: 8
